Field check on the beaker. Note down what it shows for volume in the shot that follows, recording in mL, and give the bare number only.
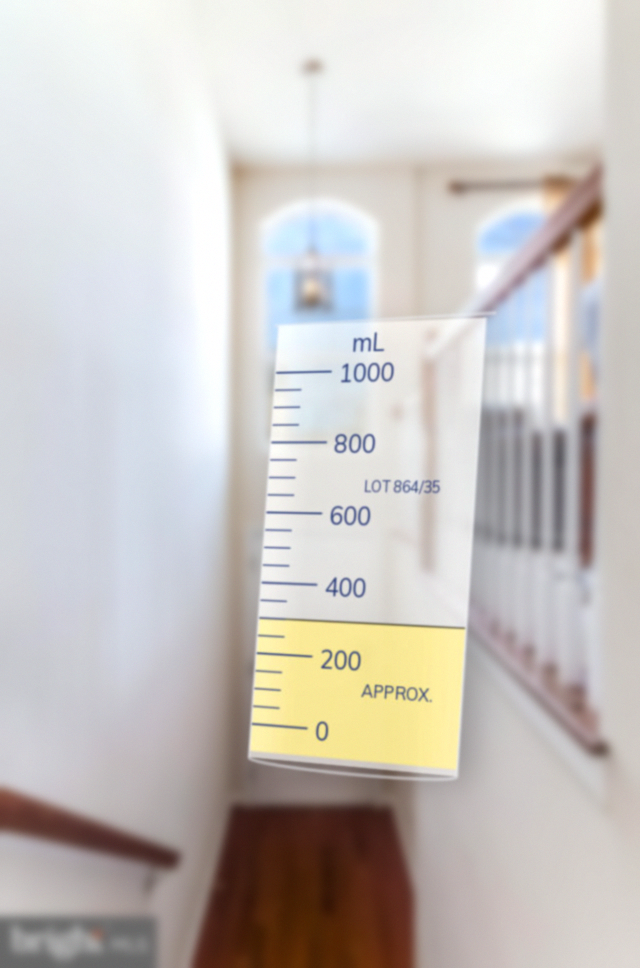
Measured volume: 300
